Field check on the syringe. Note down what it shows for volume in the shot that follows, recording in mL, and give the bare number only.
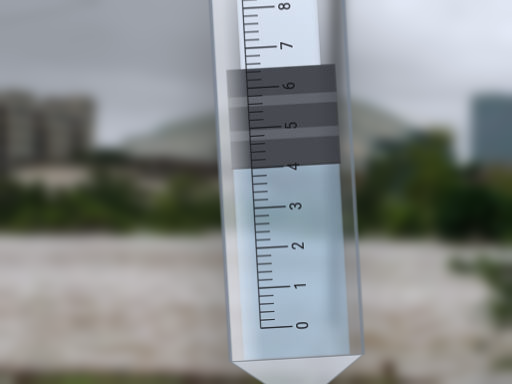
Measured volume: 4
